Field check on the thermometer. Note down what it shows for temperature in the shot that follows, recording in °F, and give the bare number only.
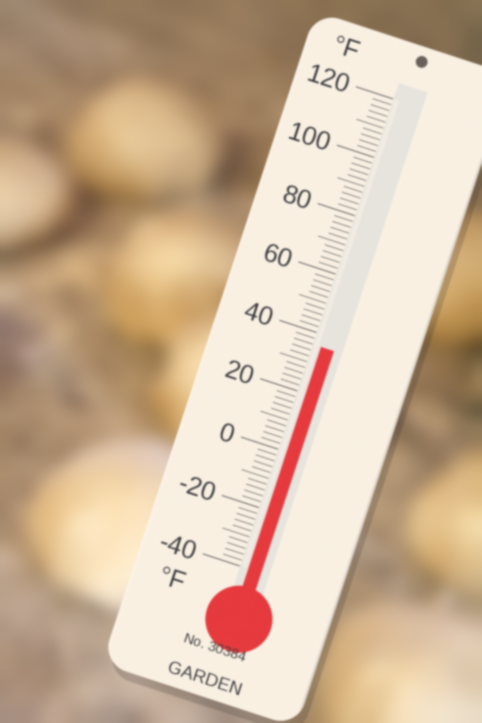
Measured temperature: 36
